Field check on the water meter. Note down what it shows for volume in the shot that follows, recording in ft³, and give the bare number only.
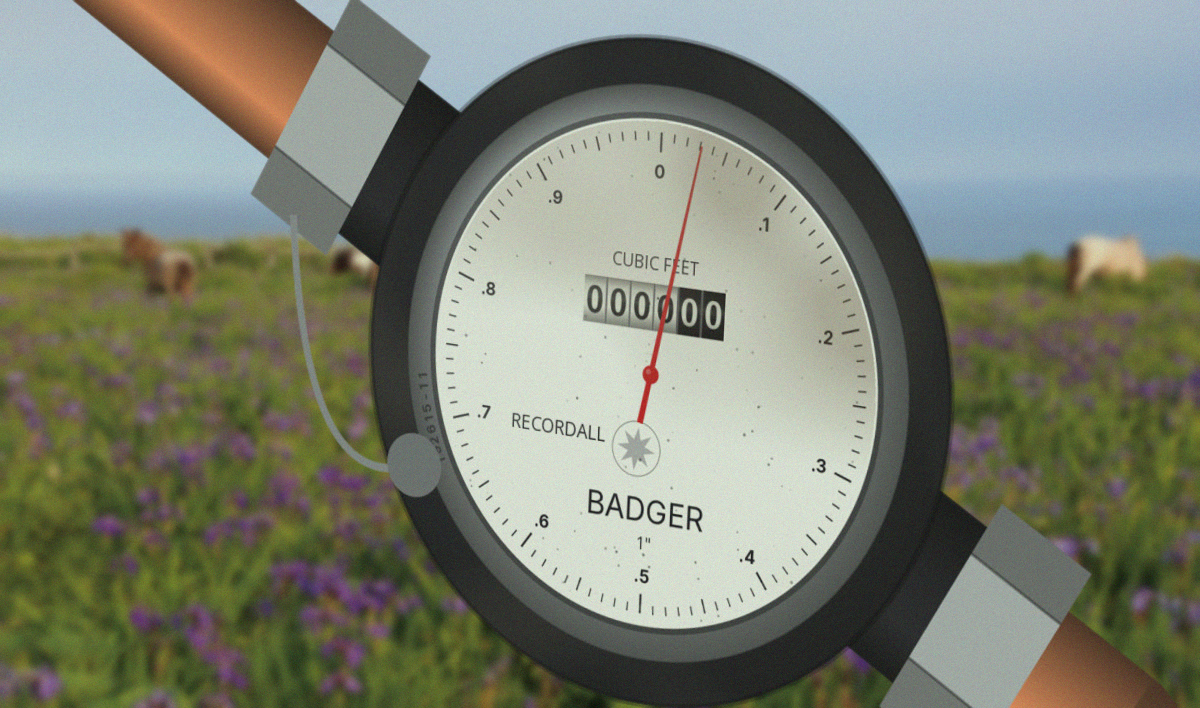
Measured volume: 0.03
